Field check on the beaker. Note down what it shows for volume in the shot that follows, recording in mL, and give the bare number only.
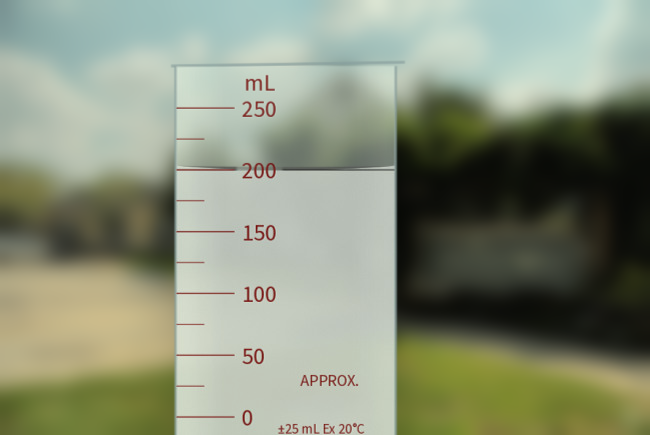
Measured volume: 200
